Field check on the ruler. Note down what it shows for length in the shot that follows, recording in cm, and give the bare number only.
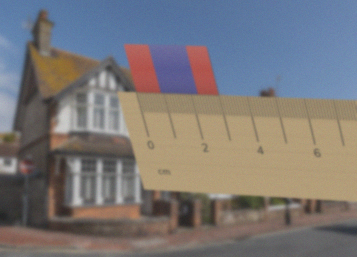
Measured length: 3
